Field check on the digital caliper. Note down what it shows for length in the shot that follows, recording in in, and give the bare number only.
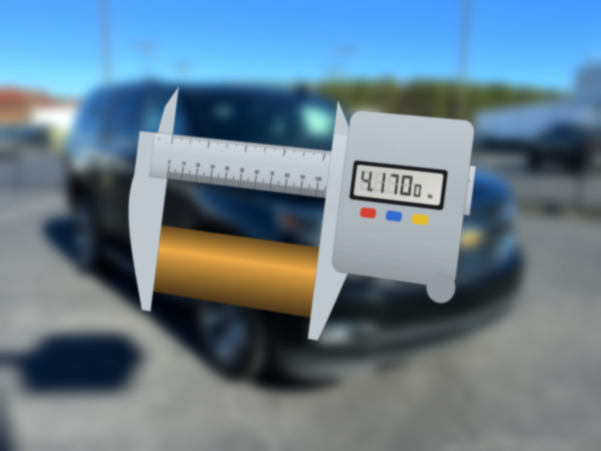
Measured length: 4.1700
